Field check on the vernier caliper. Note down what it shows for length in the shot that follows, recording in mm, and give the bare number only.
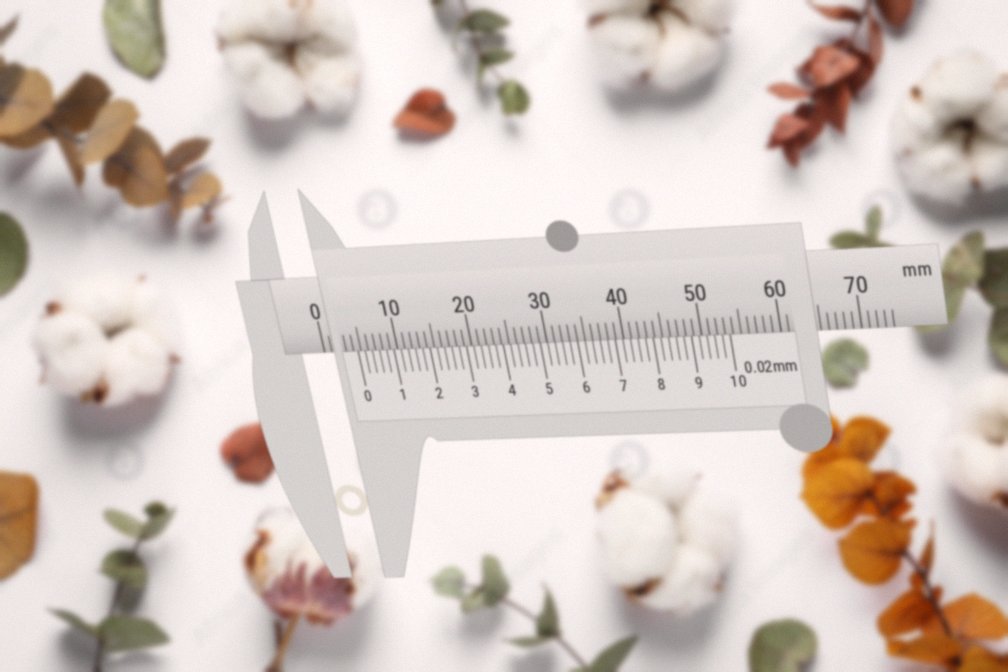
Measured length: 4.6
